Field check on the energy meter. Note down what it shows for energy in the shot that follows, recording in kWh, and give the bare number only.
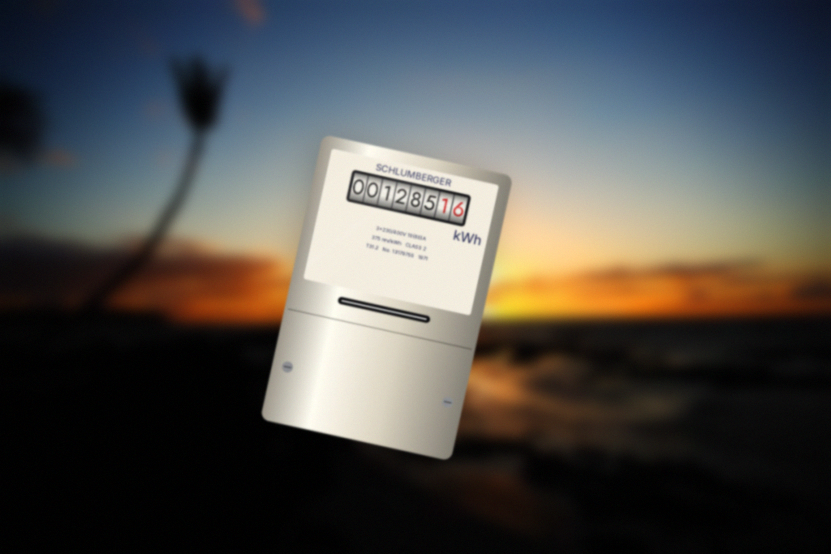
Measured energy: 1285.16
